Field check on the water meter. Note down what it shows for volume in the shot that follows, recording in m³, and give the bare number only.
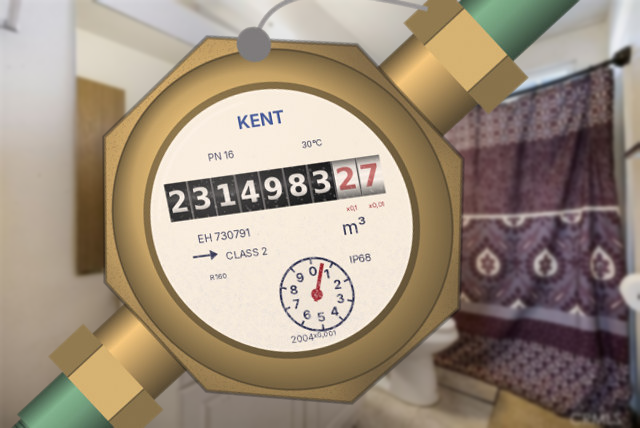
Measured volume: 2314983.270
